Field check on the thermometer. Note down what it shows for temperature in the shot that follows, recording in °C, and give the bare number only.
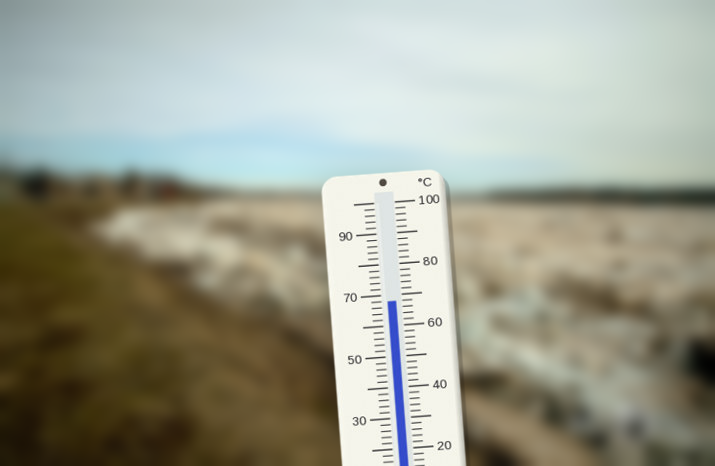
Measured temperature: 68
